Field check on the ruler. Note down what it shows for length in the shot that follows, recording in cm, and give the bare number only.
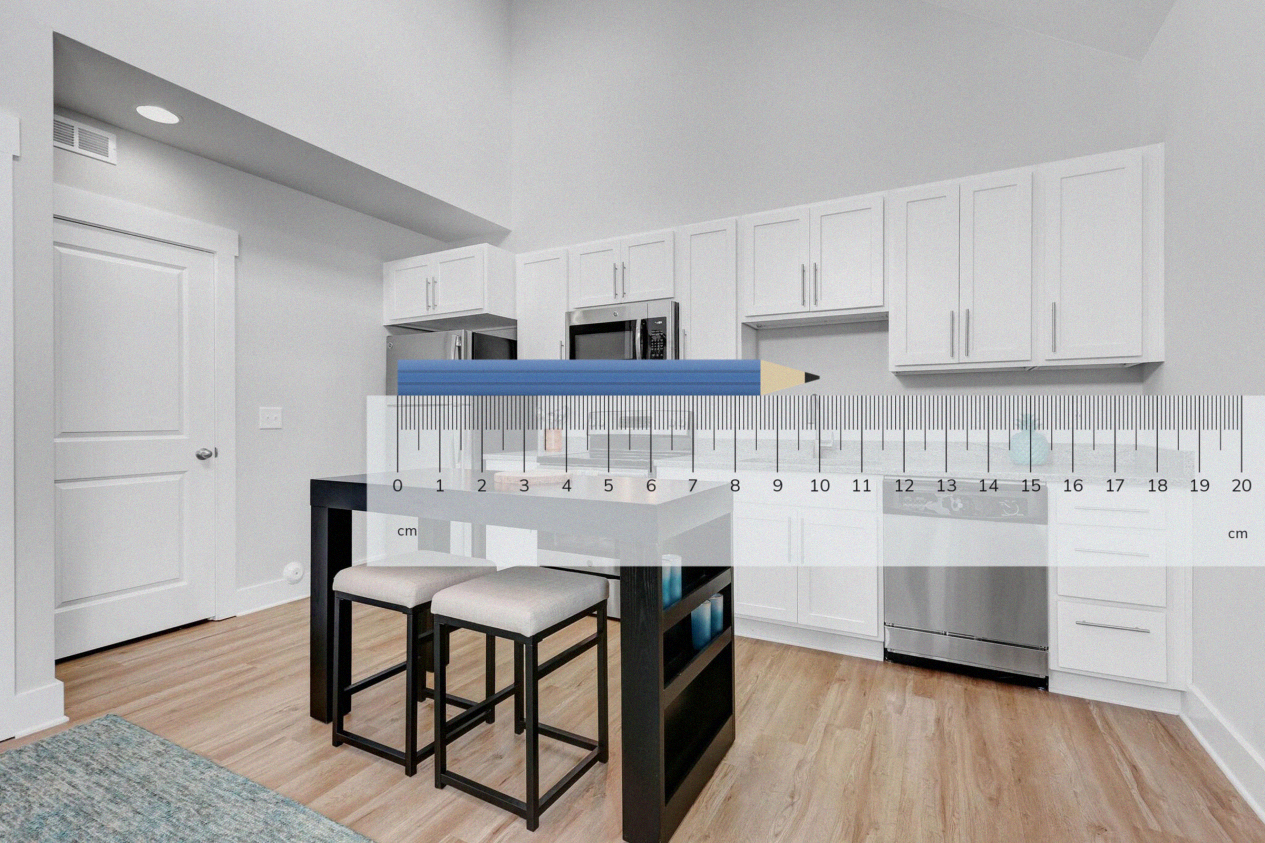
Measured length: 10
